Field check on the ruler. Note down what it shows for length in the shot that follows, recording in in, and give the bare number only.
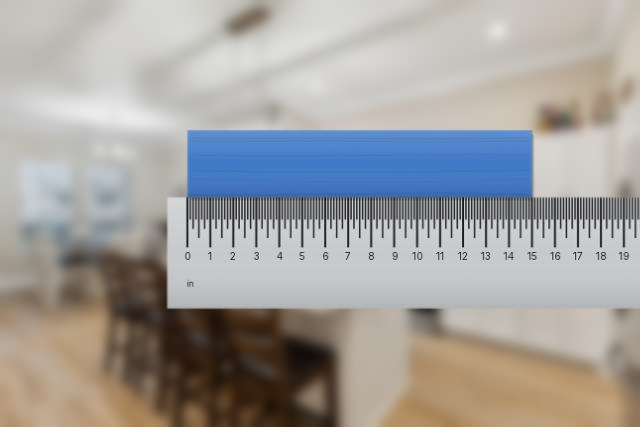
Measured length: 15
